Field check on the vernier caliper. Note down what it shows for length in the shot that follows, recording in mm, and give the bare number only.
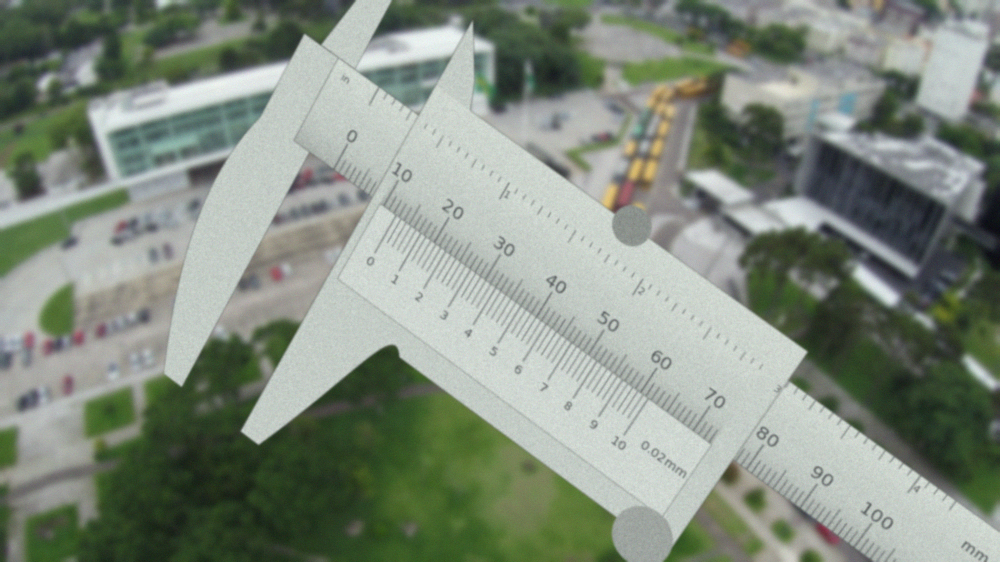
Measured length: 12.5
